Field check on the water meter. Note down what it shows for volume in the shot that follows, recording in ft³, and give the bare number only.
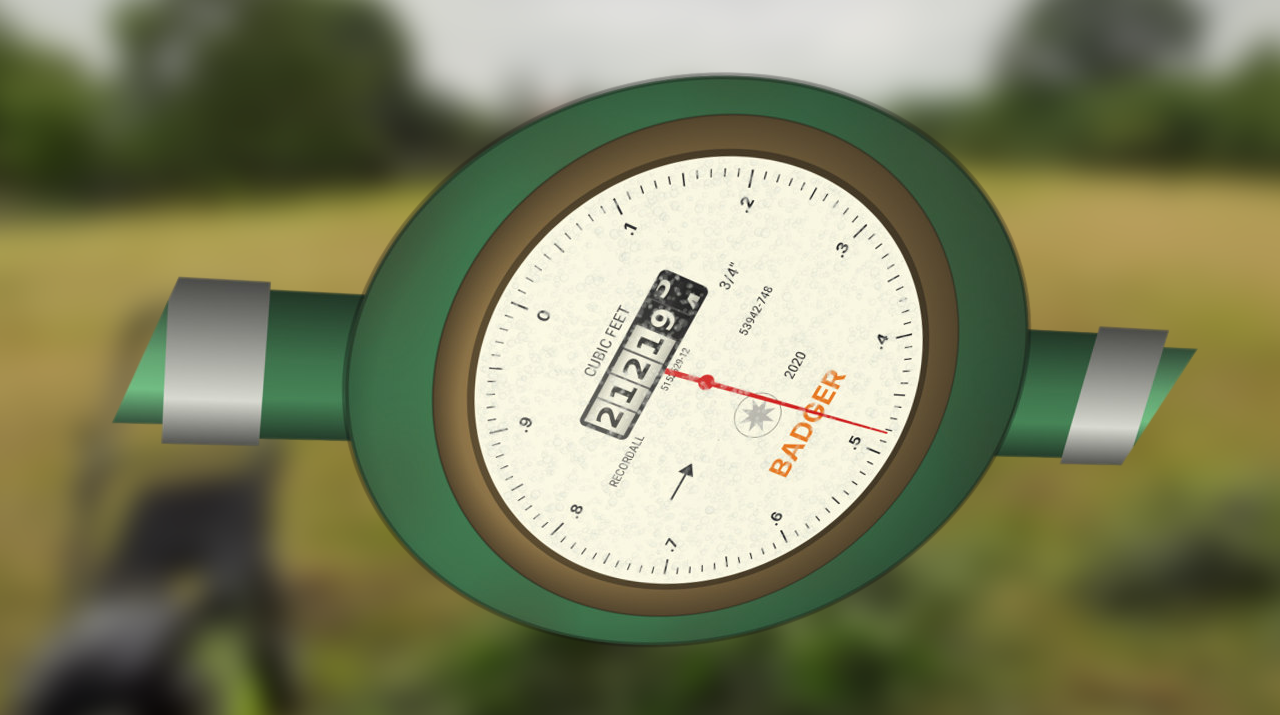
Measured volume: 212193.48
